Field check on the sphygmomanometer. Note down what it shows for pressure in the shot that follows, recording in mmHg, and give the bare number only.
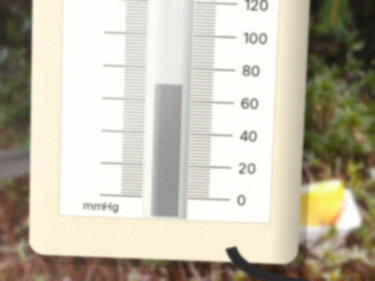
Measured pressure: 70
